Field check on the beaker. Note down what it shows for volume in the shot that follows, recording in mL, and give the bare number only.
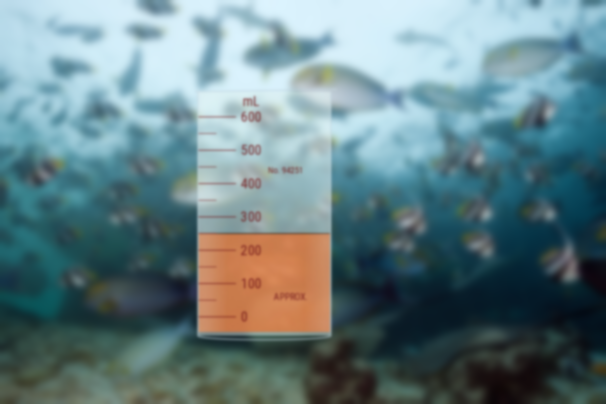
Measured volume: 250
